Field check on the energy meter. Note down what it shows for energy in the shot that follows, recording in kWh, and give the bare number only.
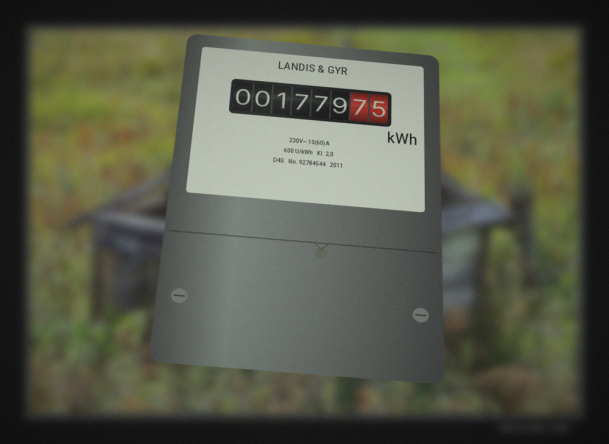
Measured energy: 1779.75
